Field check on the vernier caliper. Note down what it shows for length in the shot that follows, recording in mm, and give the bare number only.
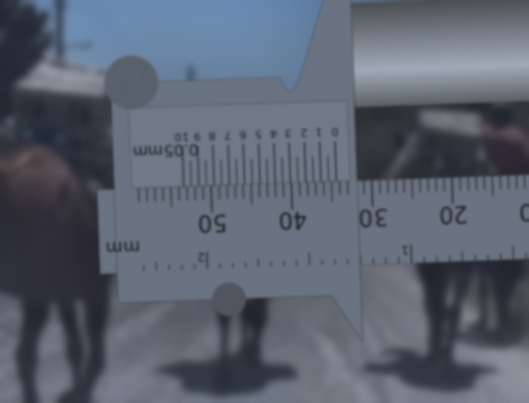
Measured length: 34.4
